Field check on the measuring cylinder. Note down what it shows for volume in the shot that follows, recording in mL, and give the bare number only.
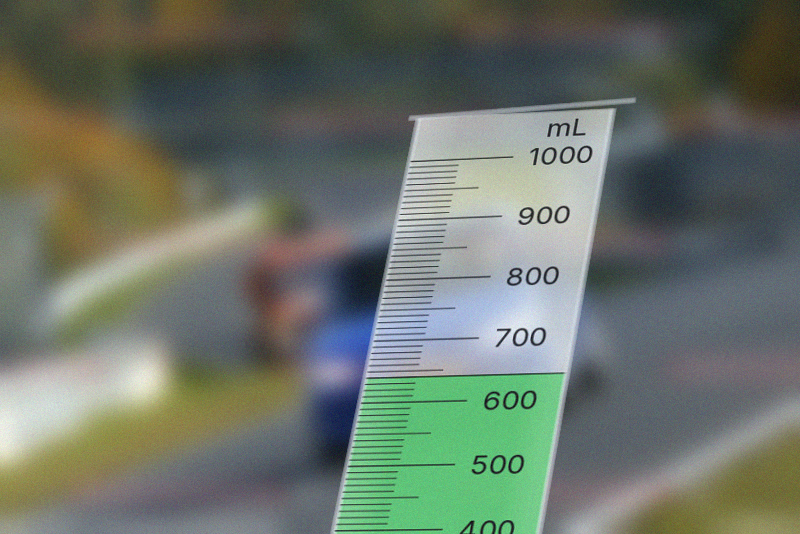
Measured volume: 640
